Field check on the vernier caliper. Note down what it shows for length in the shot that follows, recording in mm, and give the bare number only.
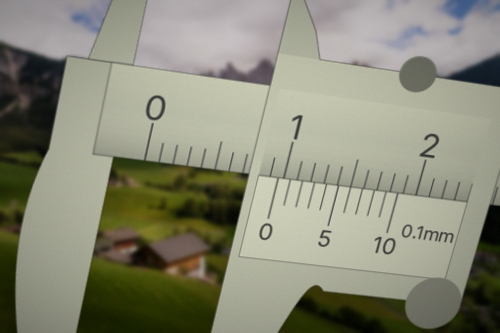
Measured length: 9.6
